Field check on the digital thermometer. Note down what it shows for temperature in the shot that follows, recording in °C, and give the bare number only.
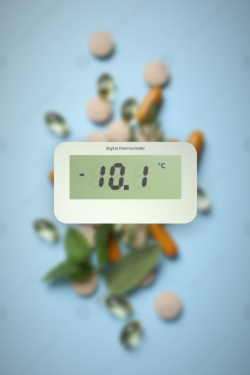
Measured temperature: -10.1
